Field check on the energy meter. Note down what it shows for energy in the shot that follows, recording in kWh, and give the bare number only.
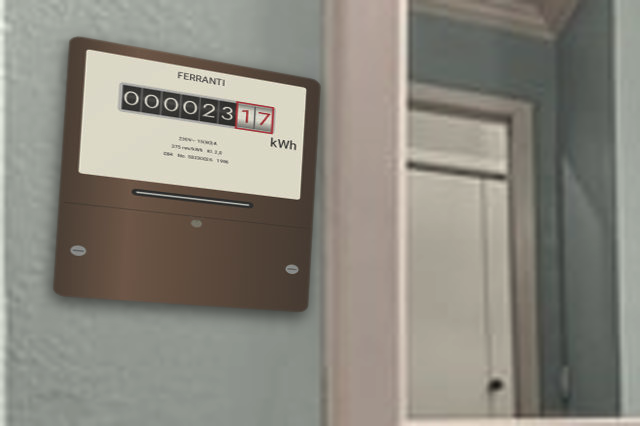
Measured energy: 23.17
